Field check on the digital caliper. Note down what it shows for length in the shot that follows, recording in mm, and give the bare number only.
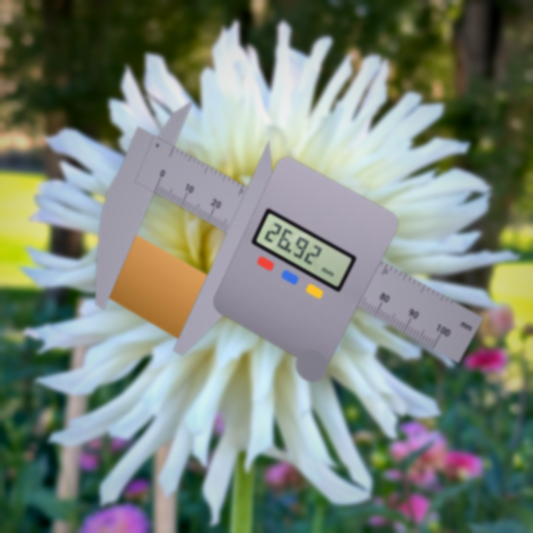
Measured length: 26.92
